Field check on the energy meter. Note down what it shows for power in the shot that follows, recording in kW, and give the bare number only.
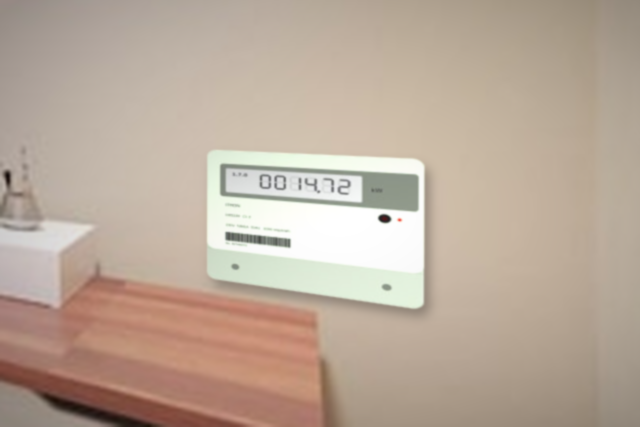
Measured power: 14.72
